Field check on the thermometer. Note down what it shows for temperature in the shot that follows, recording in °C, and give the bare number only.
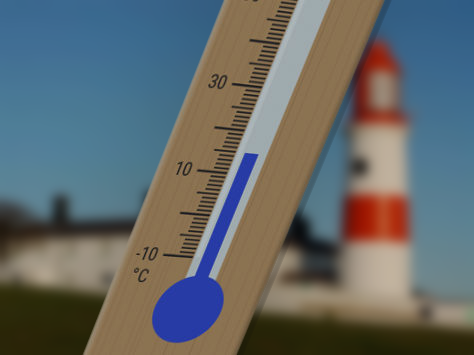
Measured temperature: 15
